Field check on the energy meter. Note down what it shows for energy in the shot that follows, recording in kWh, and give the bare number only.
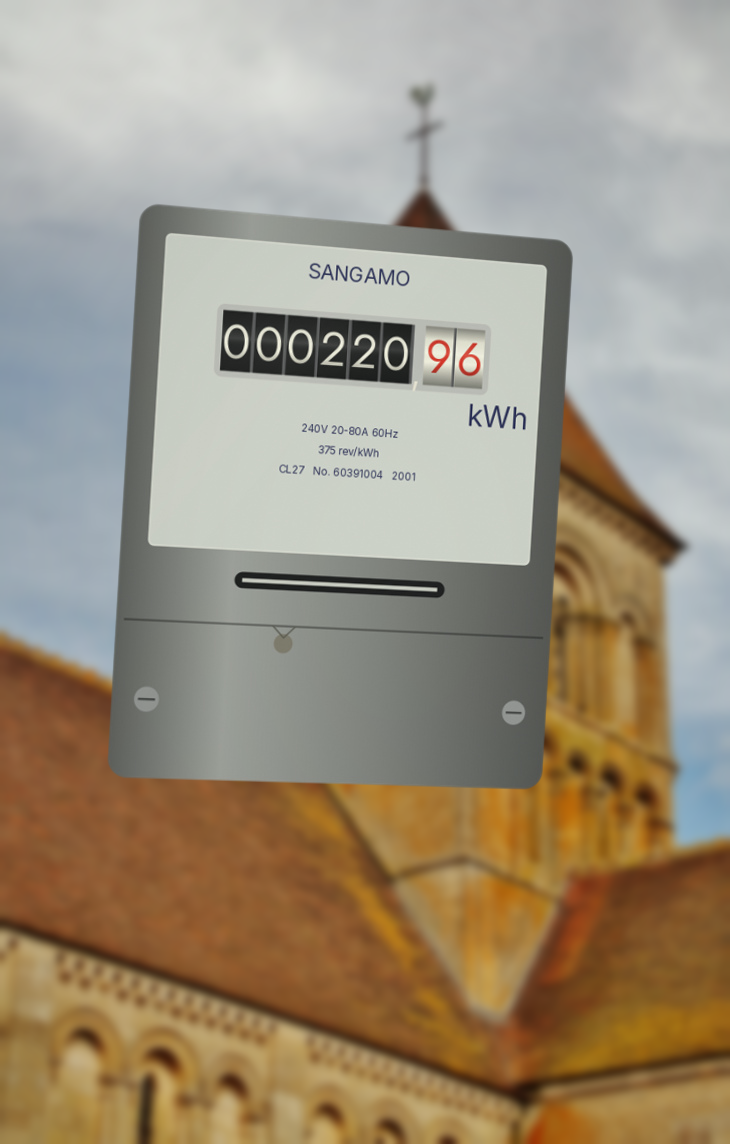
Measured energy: 220.96
